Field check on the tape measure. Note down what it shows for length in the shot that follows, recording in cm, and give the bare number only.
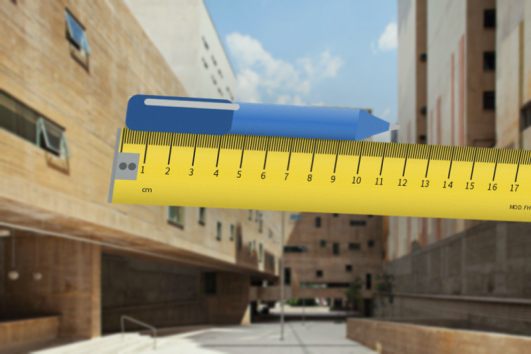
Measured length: 11.5
